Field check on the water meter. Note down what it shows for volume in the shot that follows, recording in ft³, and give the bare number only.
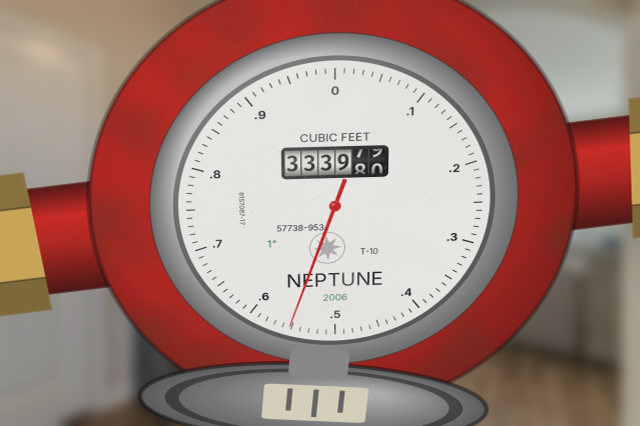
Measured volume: 333979.55
